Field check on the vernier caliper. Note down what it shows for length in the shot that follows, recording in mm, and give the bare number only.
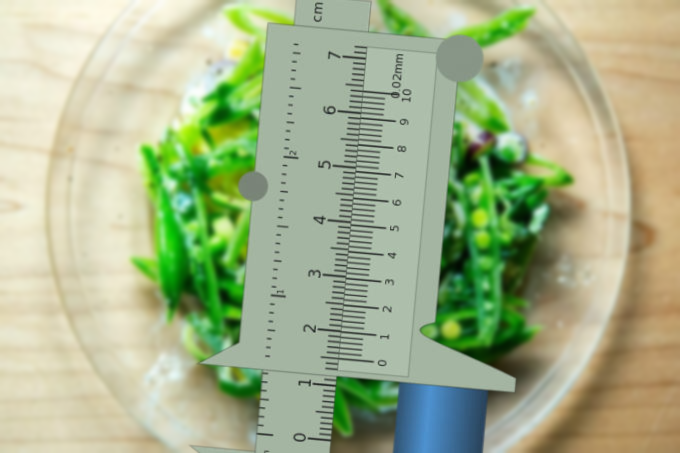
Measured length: 15.0
